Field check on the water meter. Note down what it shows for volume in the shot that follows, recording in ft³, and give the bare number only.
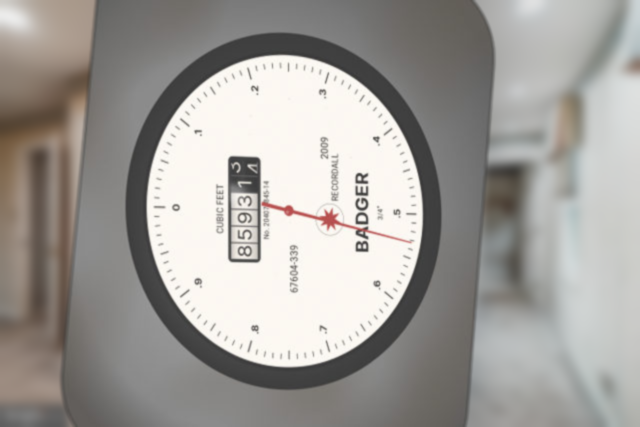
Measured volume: 859313.53
